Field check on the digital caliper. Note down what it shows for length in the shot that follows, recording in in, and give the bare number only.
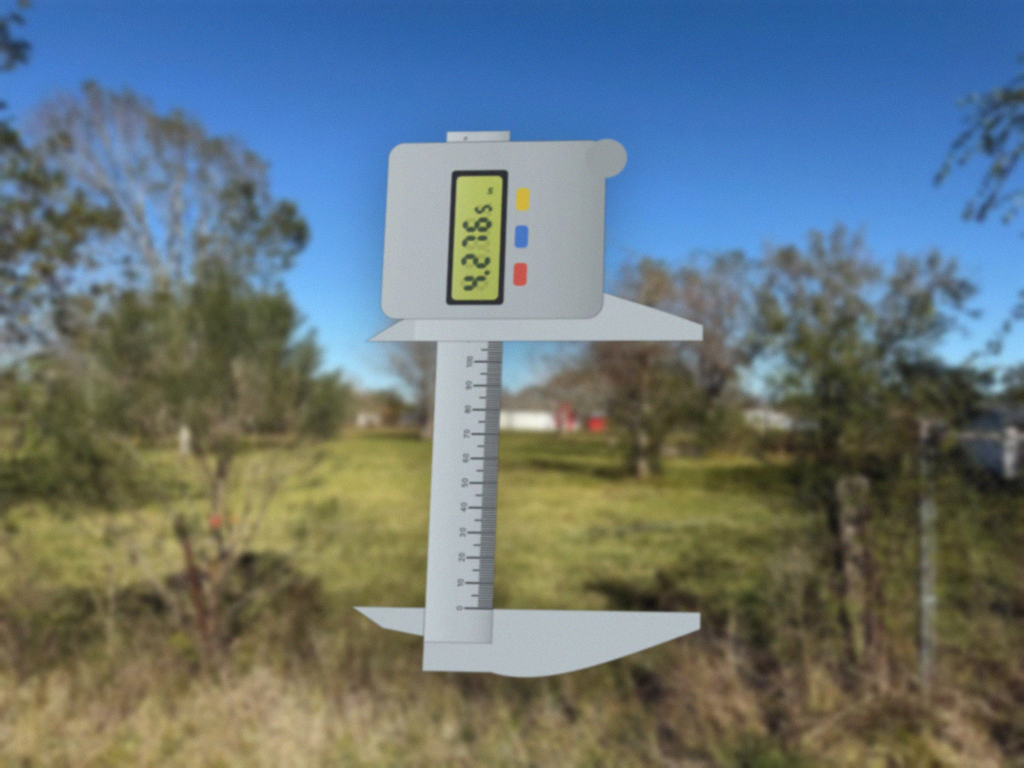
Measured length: 4.2765
